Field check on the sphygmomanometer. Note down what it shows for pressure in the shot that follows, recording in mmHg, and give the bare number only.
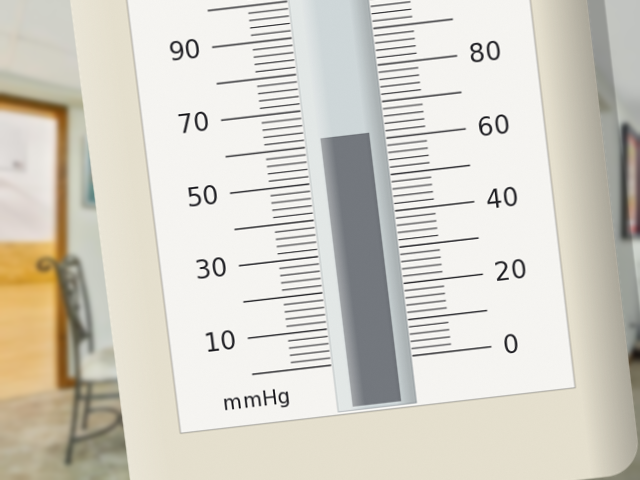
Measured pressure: 62
